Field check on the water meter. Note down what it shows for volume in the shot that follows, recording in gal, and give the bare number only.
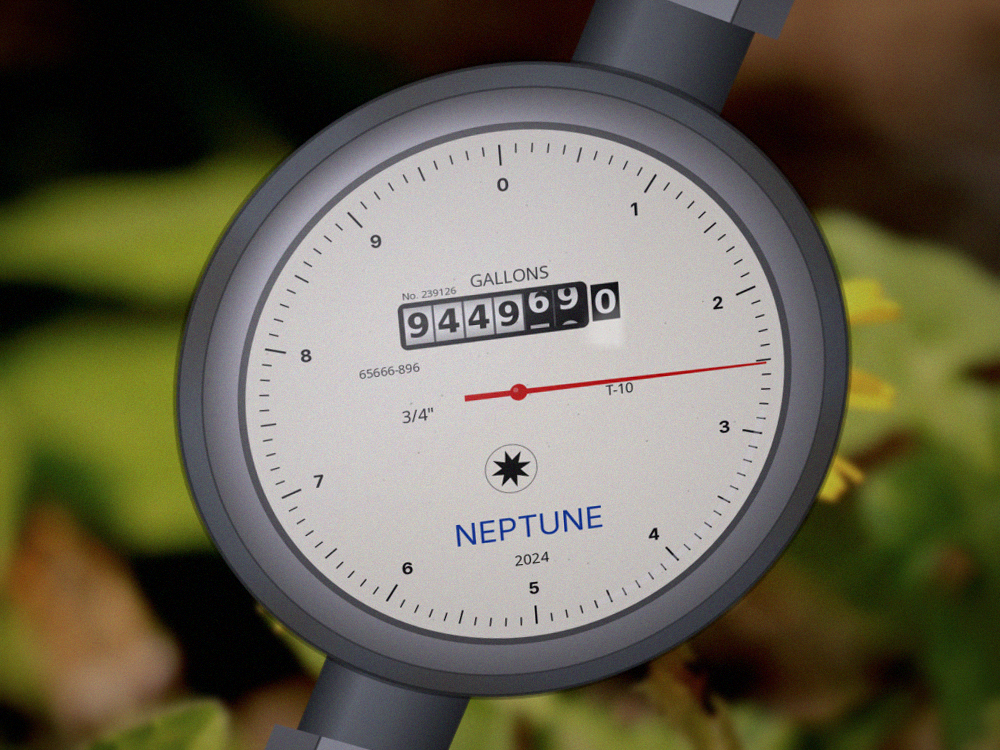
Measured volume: 9449692.5
